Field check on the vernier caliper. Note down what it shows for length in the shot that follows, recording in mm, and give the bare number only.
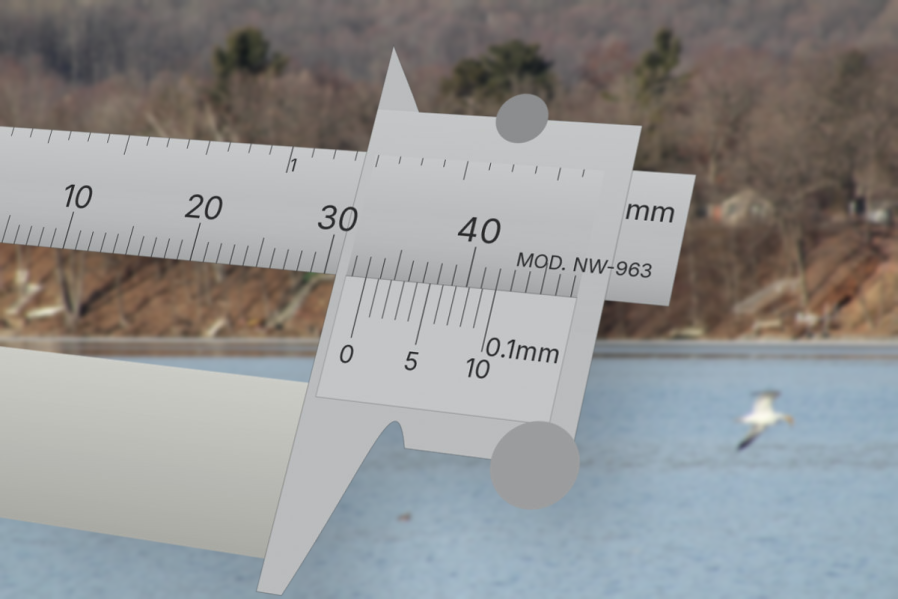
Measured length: 33.0
